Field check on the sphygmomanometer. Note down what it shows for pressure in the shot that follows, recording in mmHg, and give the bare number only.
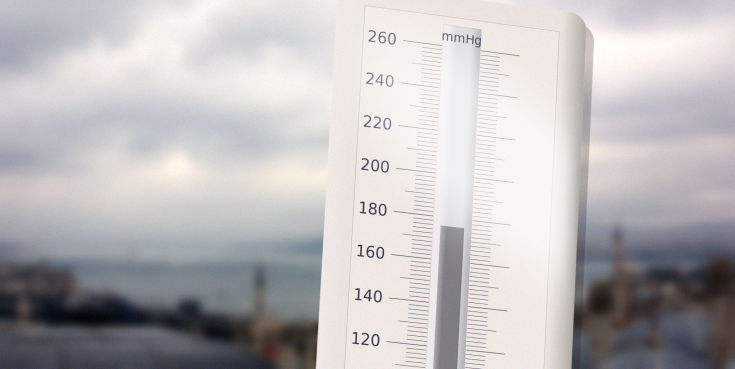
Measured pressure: 176
